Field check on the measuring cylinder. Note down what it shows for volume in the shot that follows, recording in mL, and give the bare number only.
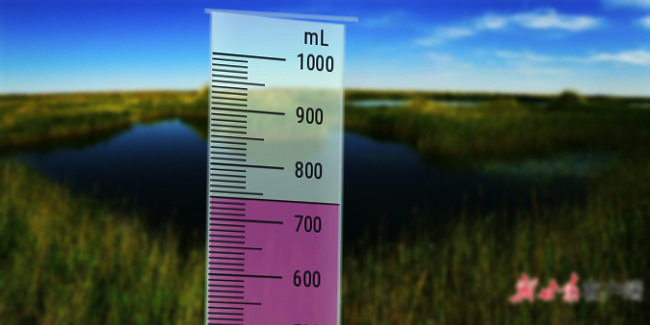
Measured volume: 740
